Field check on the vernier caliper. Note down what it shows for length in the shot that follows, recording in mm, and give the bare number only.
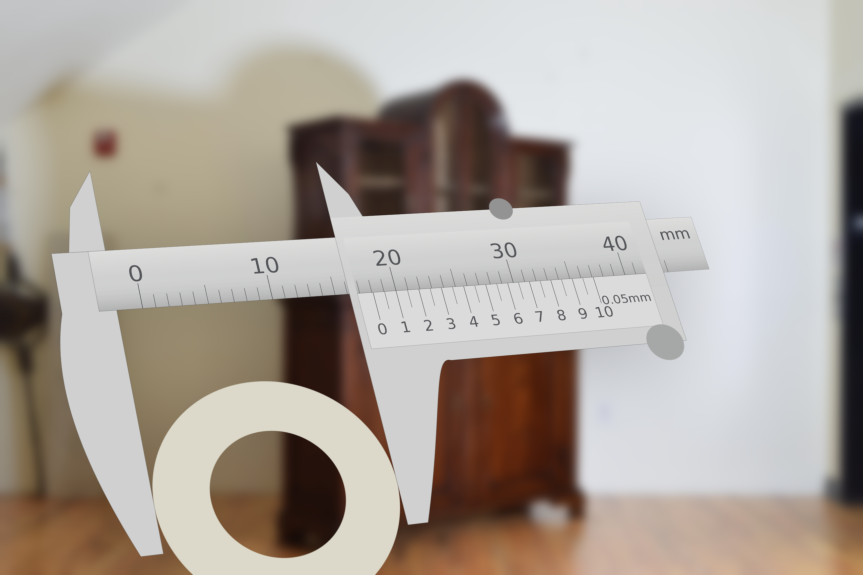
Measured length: 18.1
